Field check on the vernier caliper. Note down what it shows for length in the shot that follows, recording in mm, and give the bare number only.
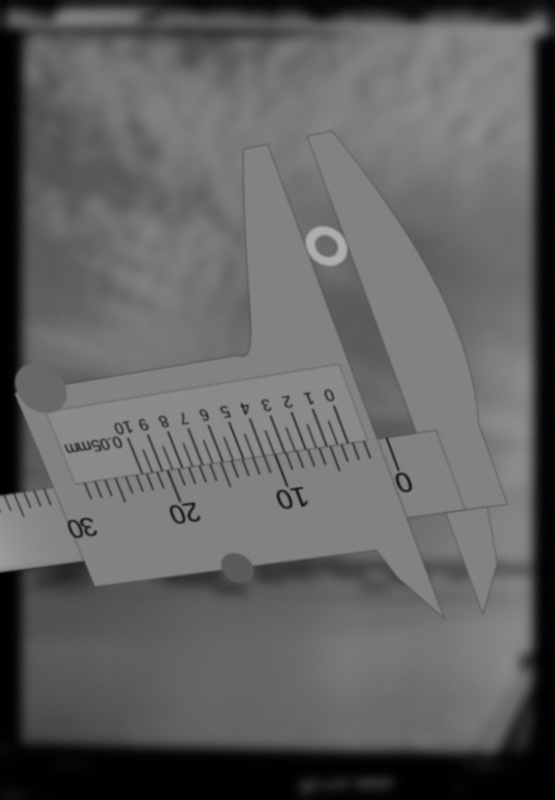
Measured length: 3.4
